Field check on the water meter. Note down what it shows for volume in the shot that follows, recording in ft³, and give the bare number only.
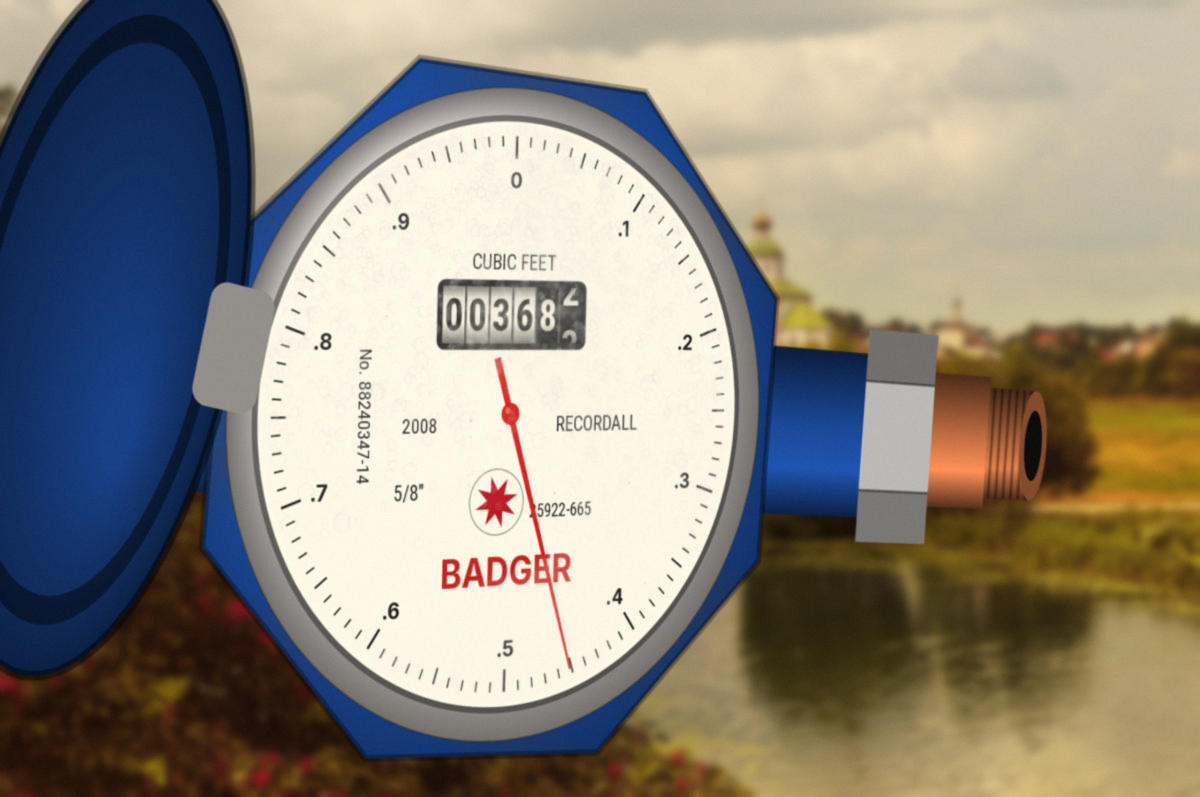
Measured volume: 3682.45
